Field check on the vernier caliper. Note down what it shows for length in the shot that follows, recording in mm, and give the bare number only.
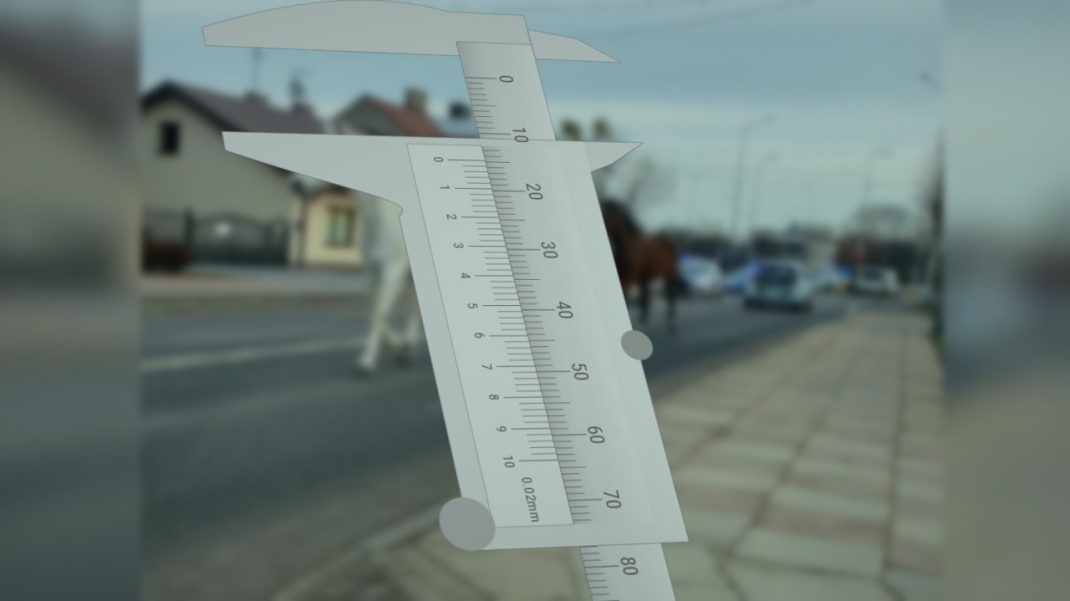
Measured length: 14.8
